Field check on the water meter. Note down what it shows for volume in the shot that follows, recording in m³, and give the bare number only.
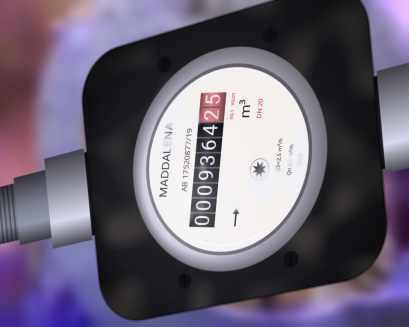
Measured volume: 9364.25
